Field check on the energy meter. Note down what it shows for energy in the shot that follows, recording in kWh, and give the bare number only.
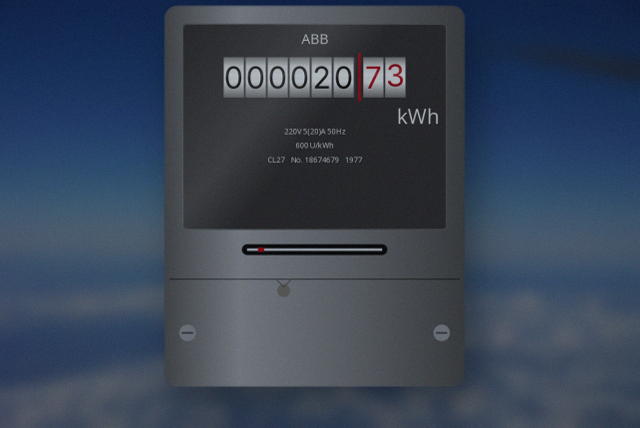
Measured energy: 20.73
